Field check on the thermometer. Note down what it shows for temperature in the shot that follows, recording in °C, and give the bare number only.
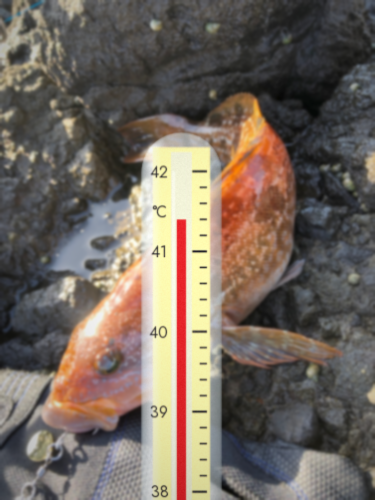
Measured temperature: 41.4
